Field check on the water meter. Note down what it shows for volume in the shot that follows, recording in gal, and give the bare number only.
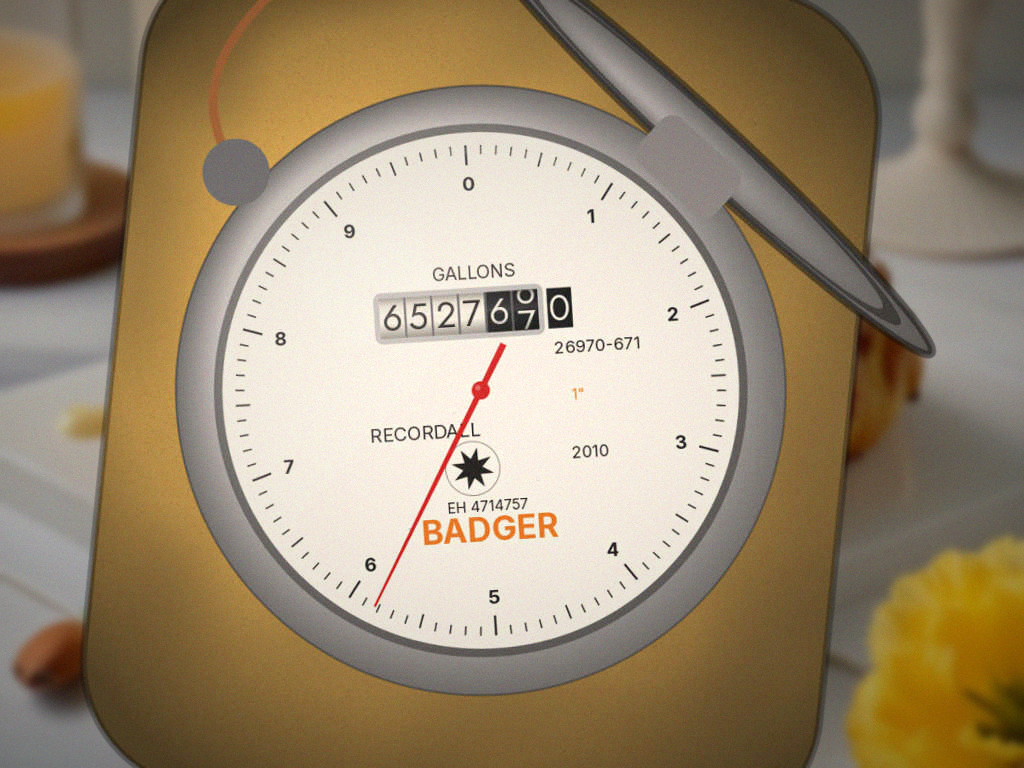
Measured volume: 6527665.8
